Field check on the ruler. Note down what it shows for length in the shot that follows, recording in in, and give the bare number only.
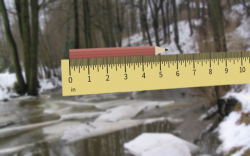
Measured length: 5.5
